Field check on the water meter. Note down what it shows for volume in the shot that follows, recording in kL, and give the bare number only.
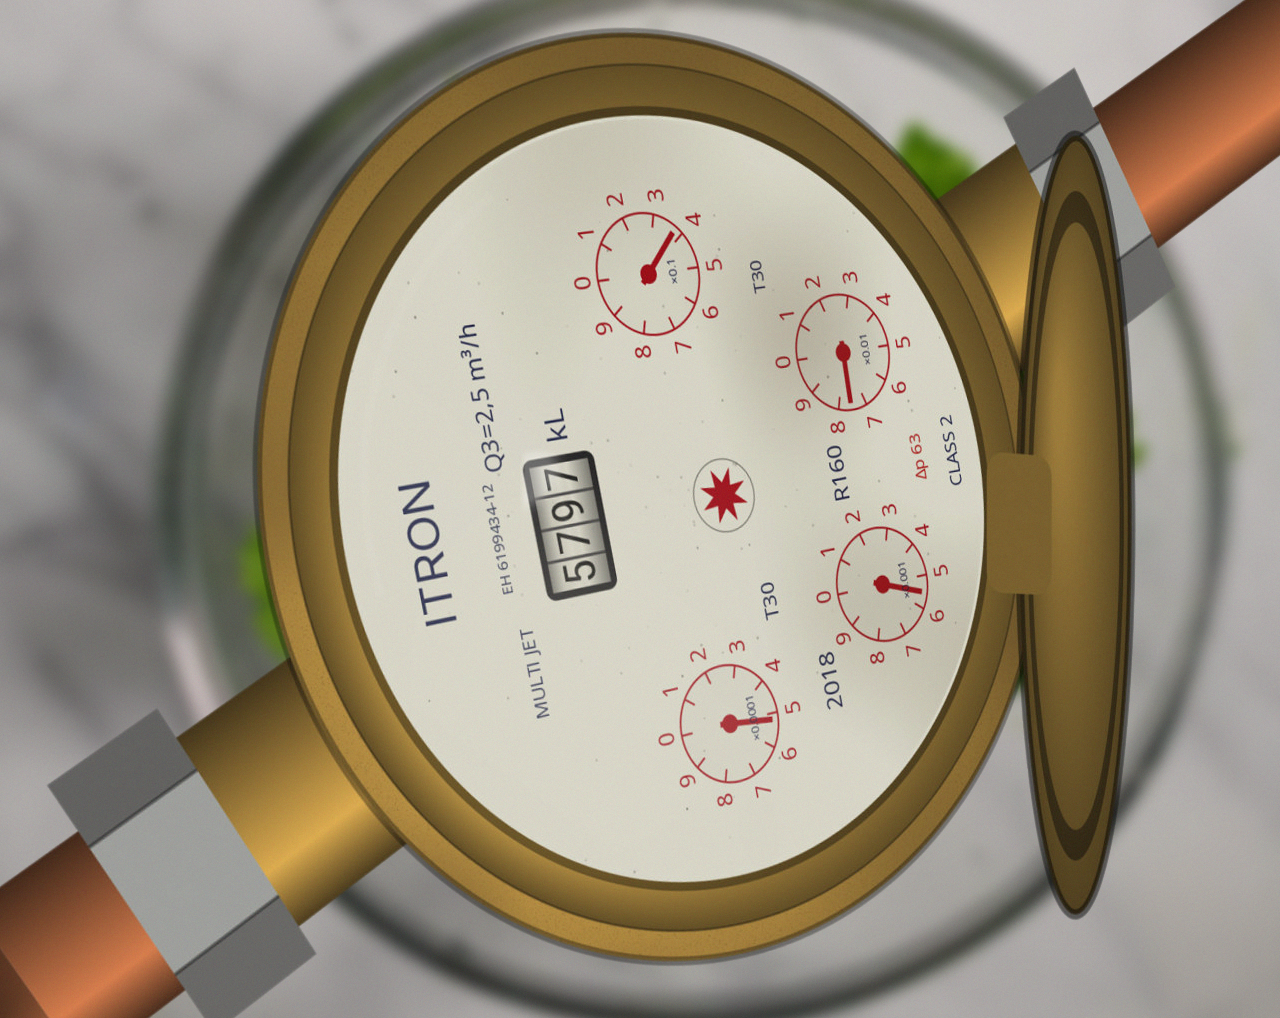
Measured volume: 5797.3755
